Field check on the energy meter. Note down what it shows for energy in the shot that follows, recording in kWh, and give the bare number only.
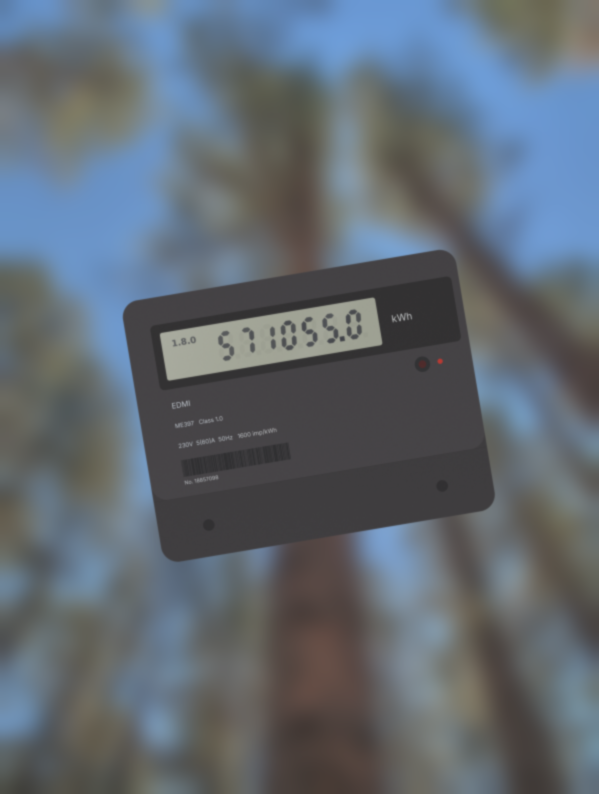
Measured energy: 571055.0
